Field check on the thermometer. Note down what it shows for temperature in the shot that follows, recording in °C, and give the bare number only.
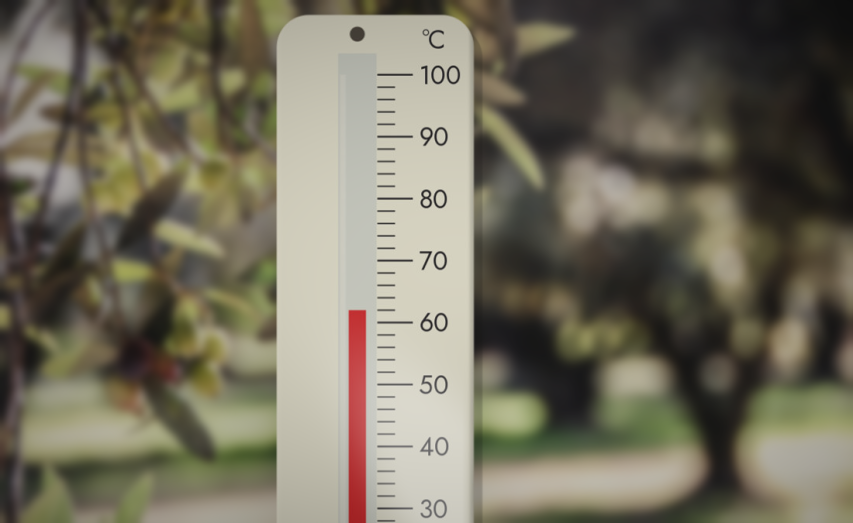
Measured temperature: 62
